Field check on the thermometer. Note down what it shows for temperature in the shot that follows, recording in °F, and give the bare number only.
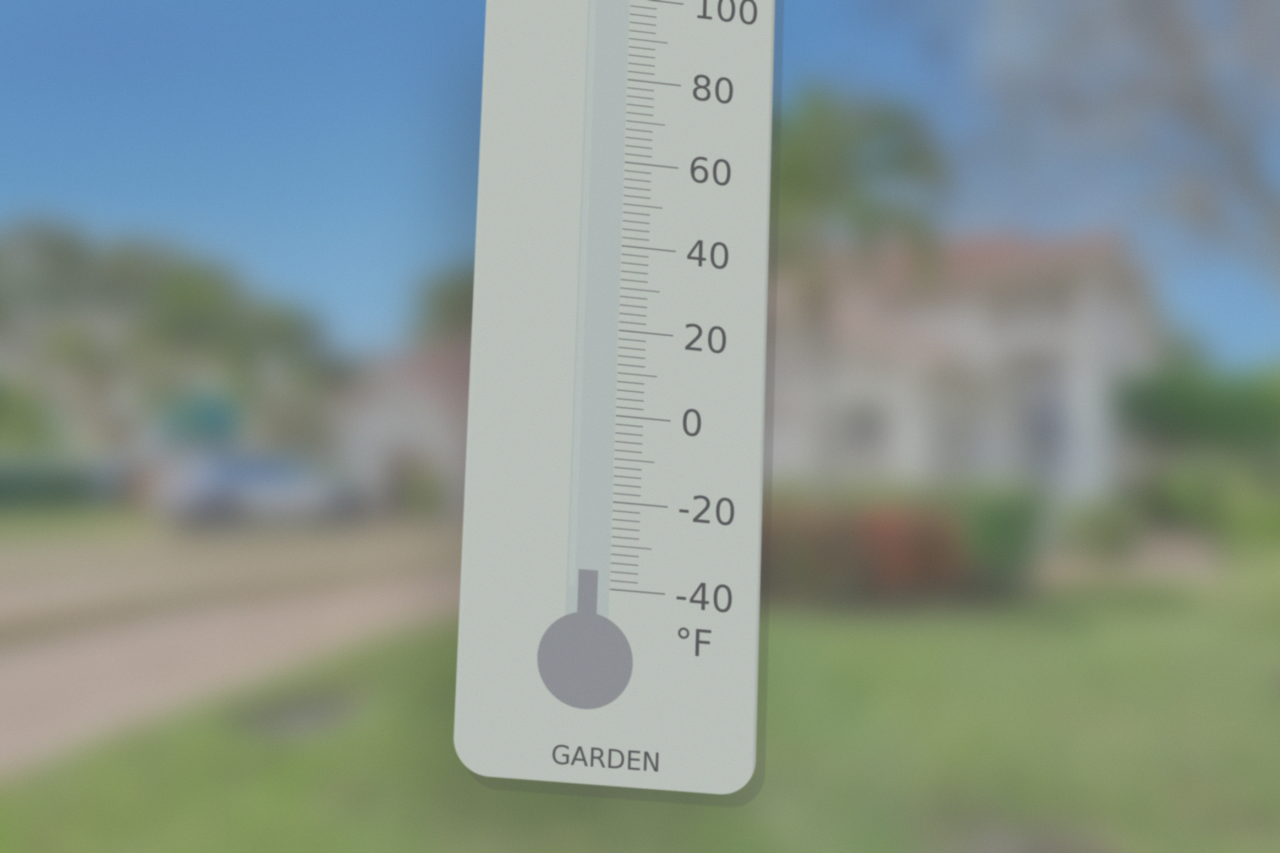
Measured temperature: -36
